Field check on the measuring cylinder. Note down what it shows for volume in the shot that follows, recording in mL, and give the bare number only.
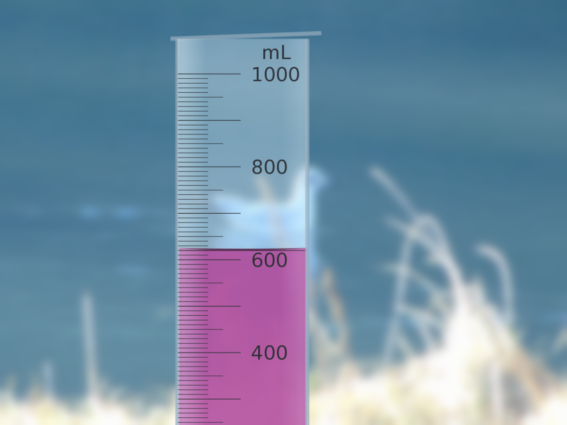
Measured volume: 620
